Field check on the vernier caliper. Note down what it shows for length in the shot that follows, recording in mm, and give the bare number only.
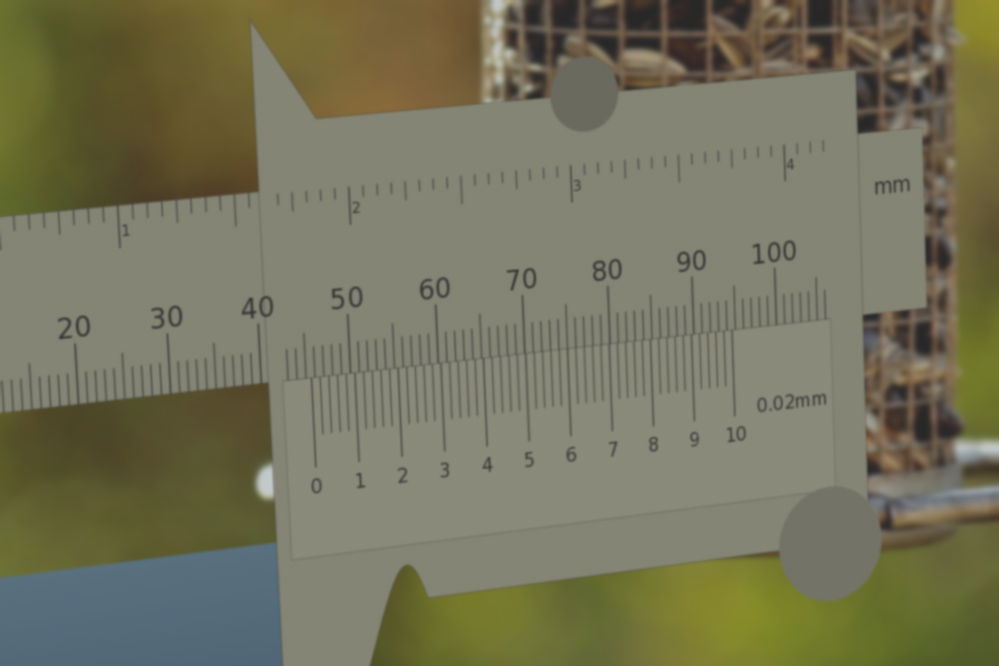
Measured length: 45.6
